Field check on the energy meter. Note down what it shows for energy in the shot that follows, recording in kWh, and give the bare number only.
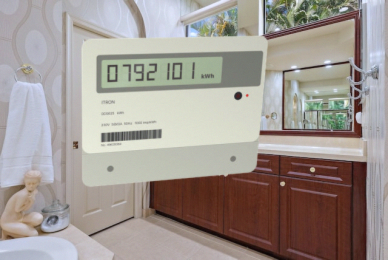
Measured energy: 792101
